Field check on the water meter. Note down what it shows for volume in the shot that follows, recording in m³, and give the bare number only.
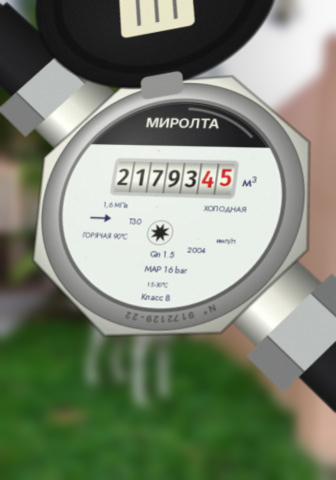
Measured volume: 21793.45
